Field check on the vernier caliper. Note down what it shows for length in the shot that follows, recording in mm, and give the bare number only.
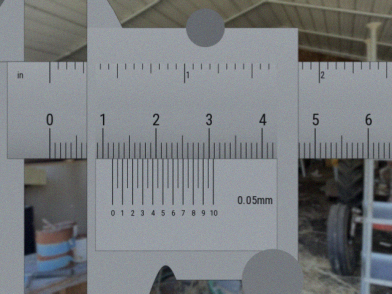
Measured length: 11.8
